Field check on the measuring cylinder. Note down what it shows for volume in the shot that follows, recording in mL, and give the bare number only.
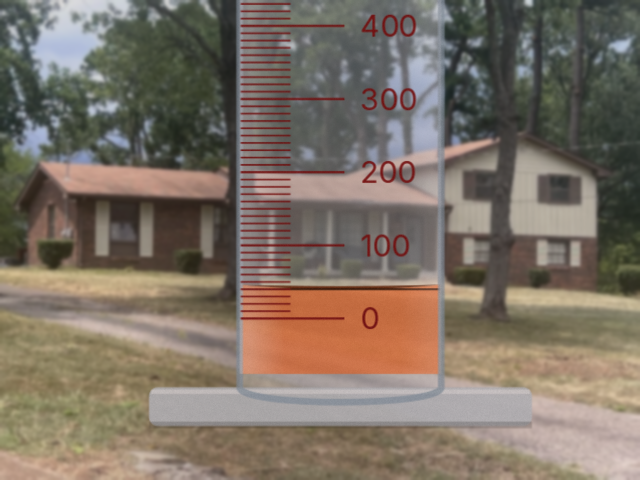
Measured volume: 40
